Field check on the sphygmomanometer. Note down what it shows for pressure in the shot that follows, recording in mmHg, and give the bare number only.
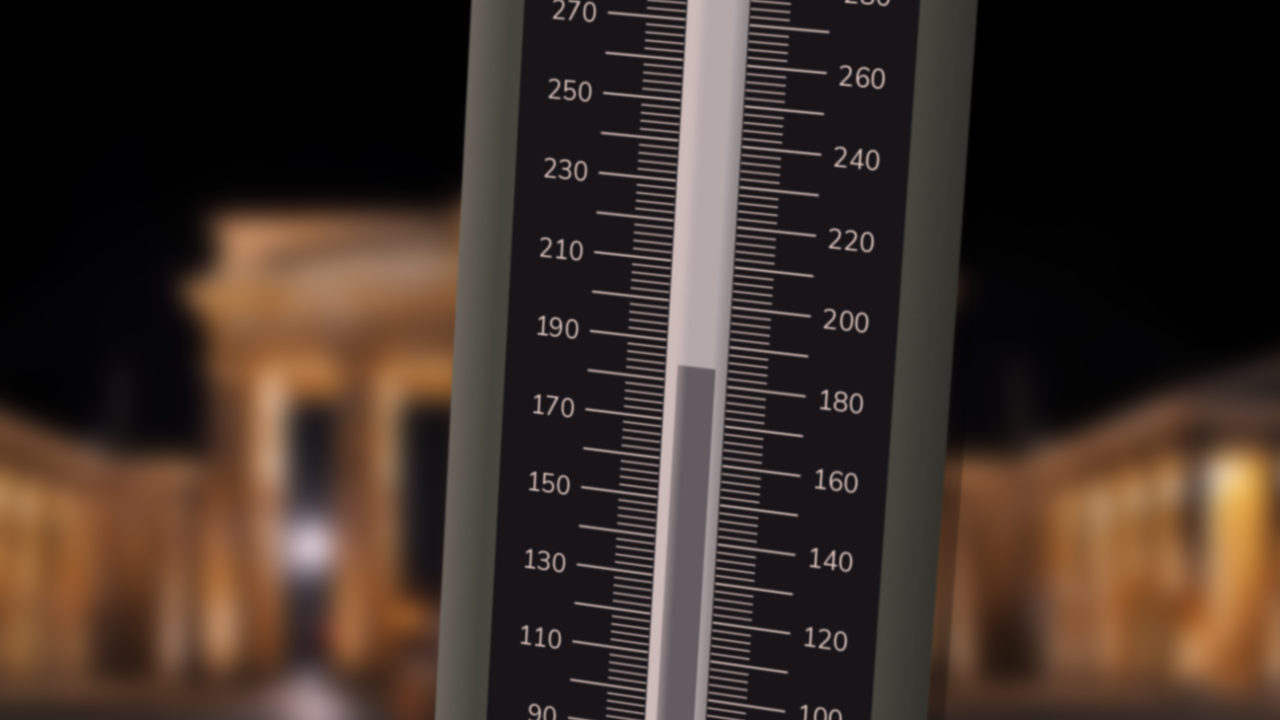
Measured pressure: 184
